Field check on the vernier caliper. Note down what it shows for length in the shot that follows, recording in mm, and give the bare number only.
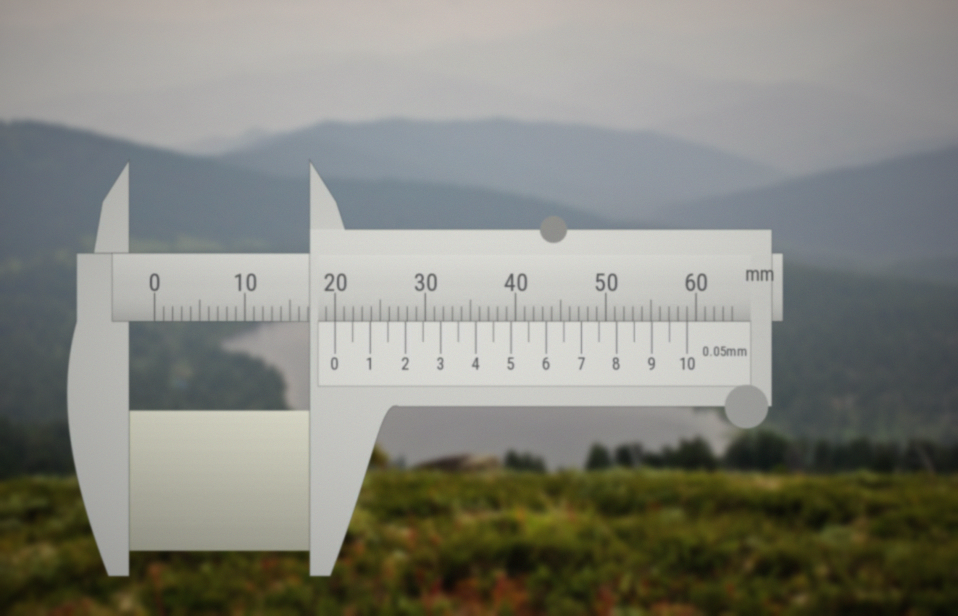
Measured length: 20.0
